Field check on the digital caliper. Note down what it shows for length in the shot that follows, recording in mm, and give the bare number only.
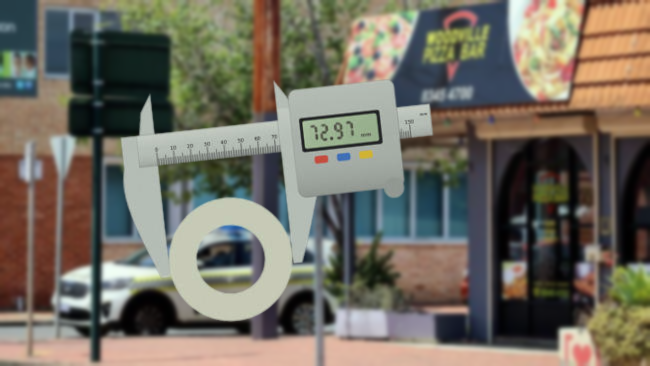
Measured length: 72.97
